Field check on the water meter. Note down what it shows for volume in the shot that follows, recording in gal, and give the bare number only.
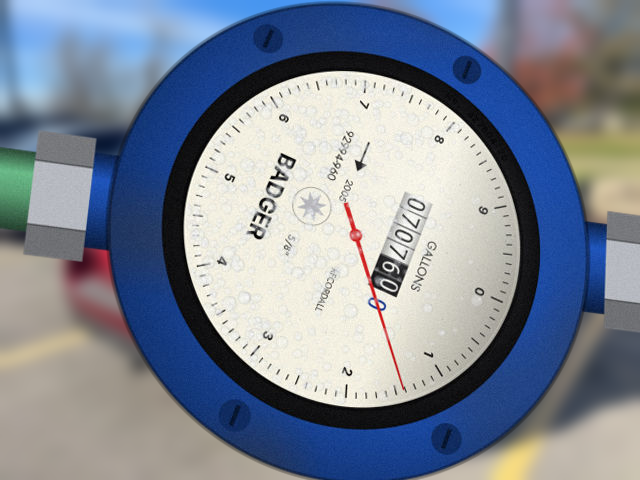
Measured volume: 707601.4
